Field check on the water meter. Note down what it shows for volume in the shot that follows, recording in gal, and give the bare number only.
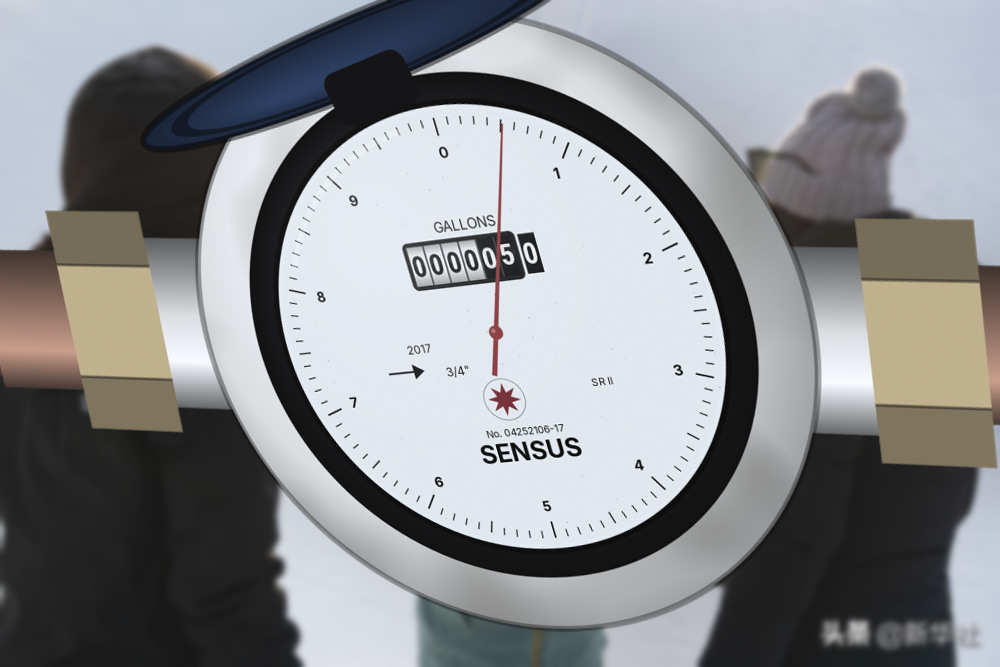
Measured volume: 50.5
